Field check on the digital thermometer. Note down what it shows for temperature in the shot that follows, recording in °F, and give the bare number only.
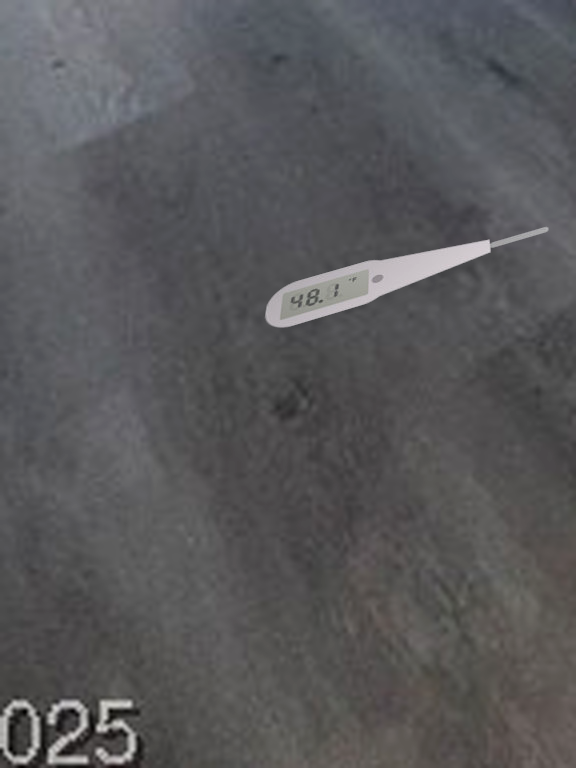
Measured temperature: 48.1
